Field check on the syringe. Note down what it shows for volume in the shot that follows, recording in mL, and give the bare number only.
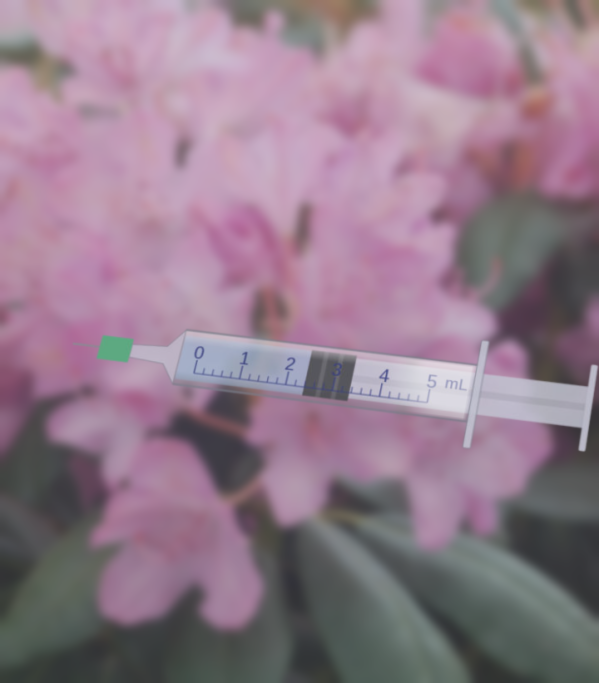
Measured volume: 2.4
